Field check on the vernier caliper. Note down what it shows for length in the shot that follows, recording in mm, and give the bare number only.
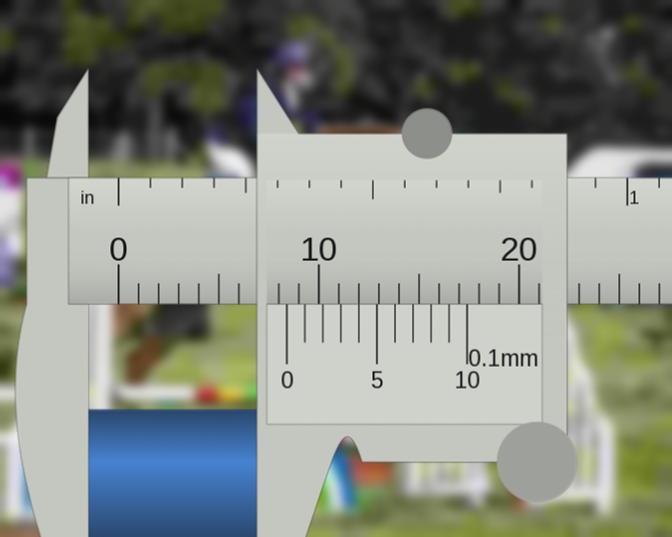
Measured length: 8.4
